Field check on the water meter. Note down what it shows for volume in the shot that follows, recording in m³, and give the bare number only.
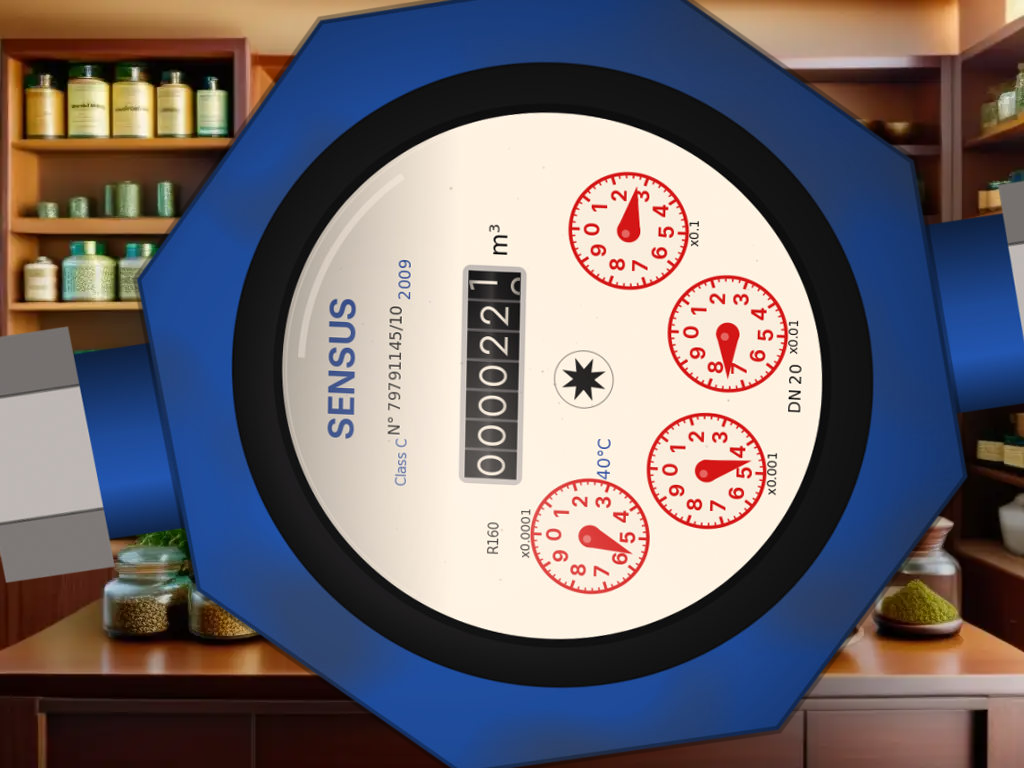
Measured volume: 221.2745
